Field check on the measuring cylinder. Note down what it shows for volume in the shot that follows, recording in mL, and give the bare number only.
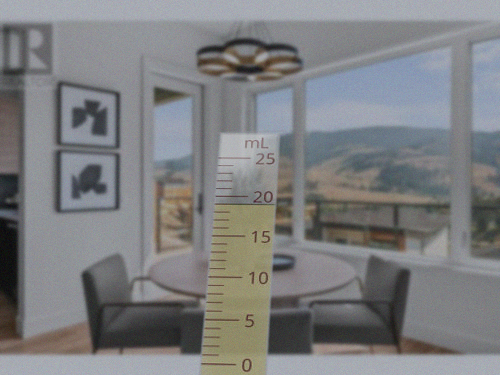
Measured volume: 19
